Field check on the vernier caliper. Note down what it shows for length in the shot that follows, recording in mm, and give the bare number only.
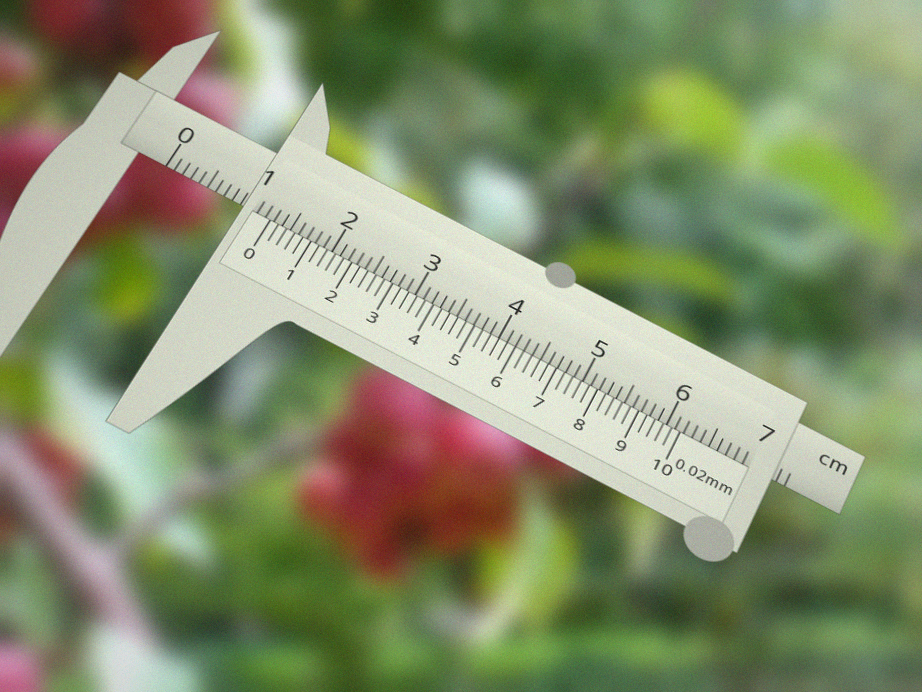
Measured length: 12.6
